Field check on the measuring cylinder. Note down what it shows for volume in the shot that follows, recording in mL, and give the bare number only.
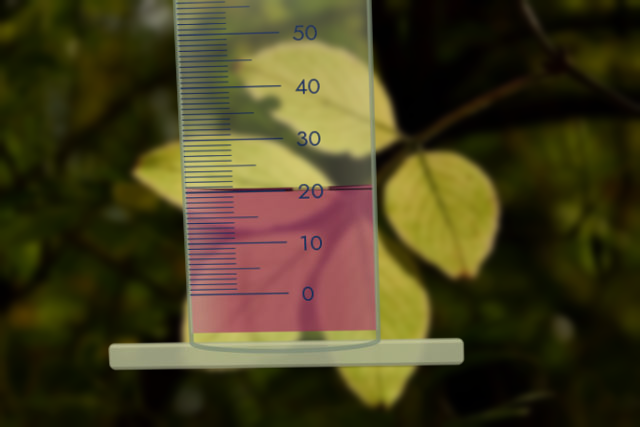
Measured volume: 20
